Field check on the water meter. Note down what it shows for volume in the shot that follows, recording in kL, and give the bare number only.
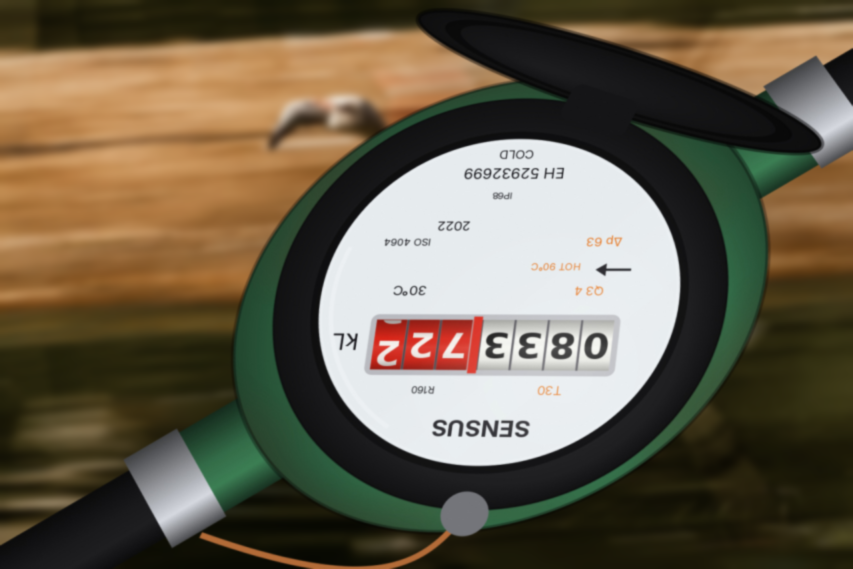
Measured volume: 833.722
